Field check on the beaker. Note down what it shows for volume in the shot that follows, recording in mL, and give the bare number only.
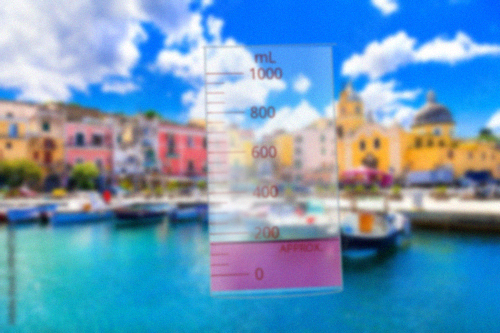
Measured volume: 150
